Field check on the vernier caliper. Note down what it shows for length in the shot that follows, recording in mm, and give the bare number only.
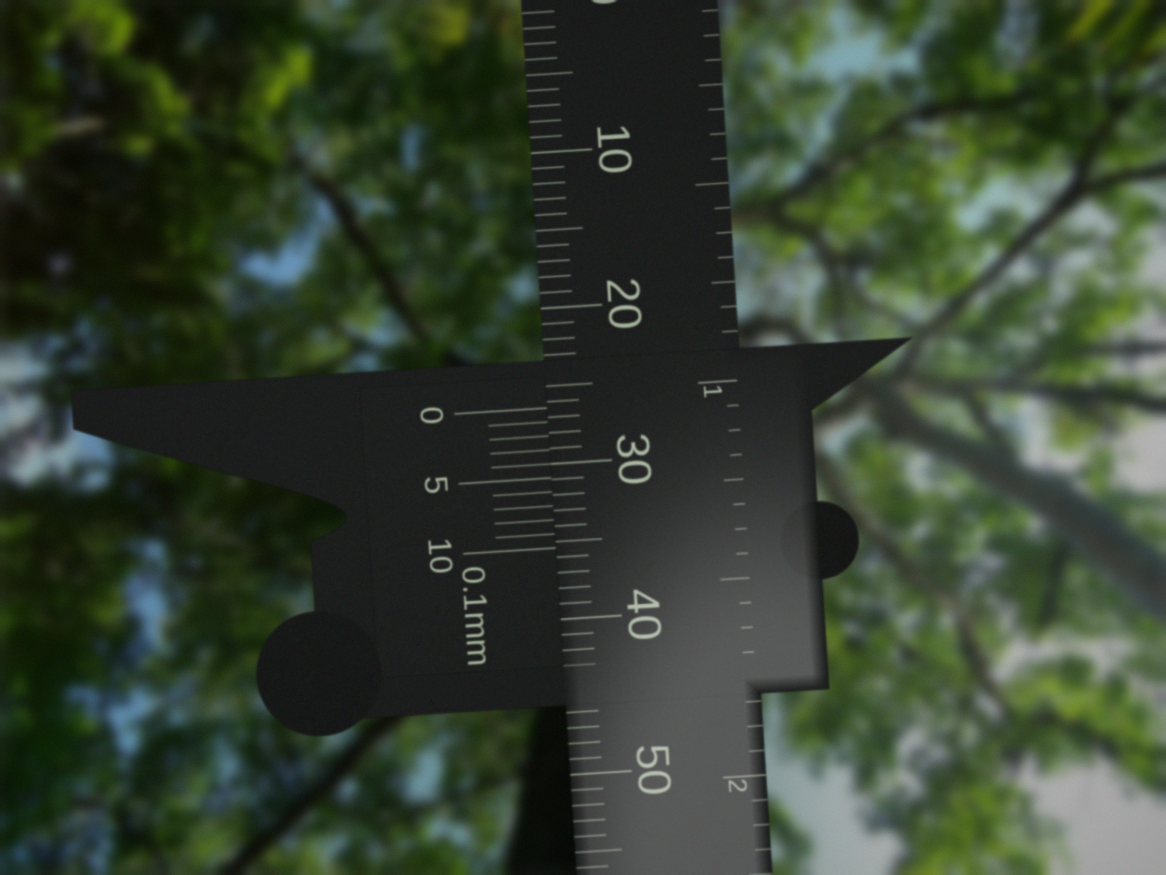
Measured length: 26.4
